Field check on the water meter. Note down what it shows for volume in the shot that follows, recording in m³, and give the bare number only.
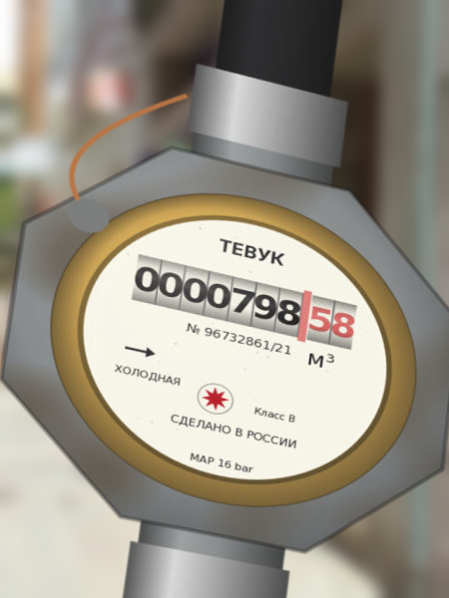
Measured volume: 798.58
